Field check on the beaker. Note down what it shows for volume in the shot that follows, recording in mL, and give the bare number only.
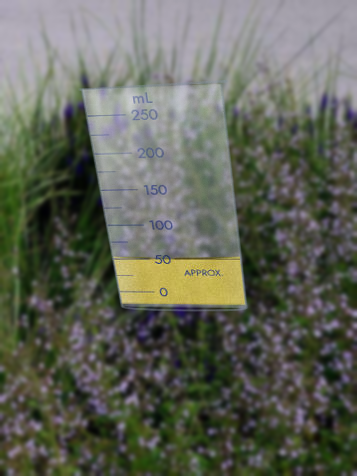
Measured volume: 50
